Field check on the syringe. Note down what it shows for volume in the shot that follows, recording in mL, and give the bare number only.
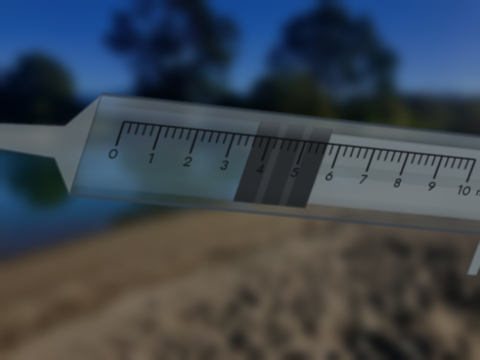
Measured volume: 3.6
